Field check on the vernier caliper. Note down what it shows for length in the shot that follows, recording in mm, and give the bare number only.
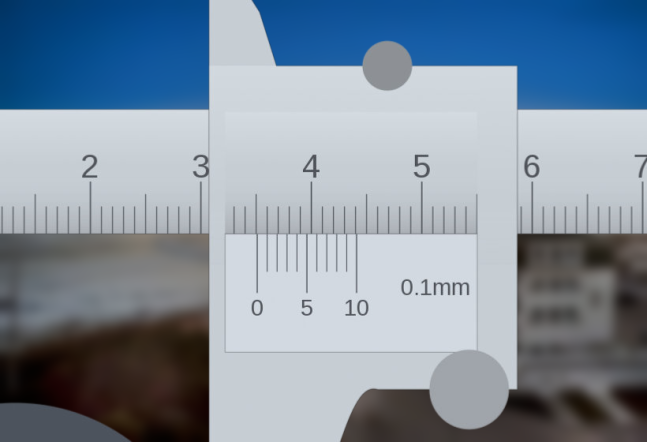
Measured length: 35.1
